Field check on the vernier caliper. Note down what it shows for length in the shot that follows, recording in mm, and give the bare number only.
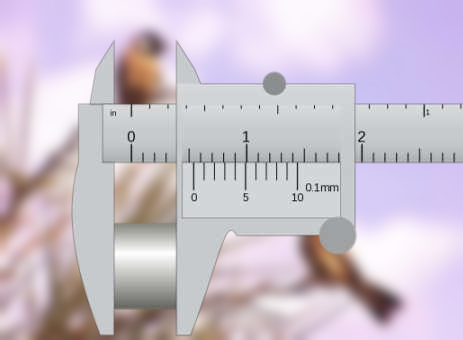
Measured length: 5.4
